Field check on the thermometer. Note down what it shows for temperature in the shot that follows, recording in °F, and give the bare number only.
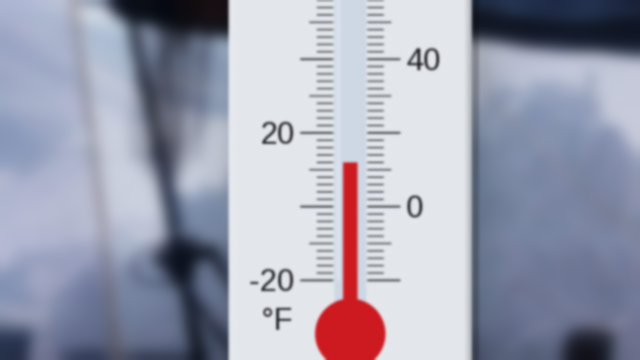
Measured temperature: 12
